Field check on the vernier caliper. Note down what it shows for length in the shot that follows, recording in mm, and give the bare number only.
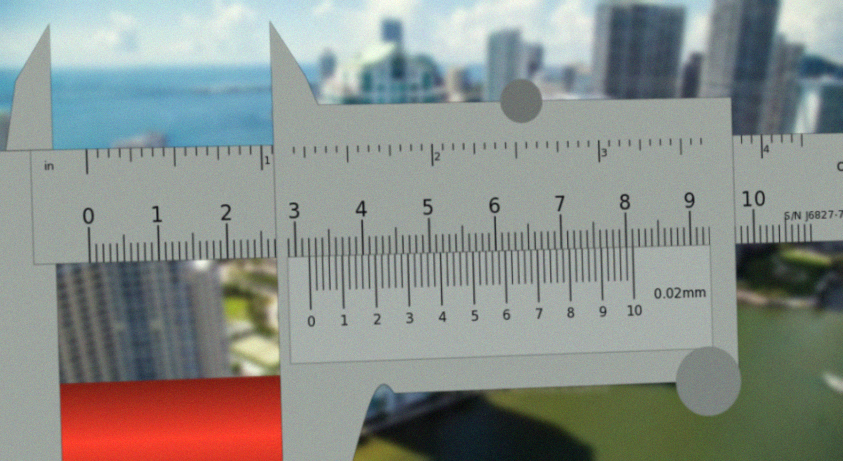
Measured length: 32.0
